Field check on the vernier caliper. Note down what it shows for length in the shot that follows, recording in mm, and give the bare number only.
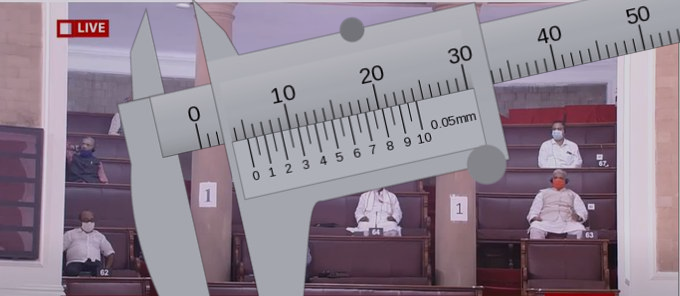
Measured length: 5.2
